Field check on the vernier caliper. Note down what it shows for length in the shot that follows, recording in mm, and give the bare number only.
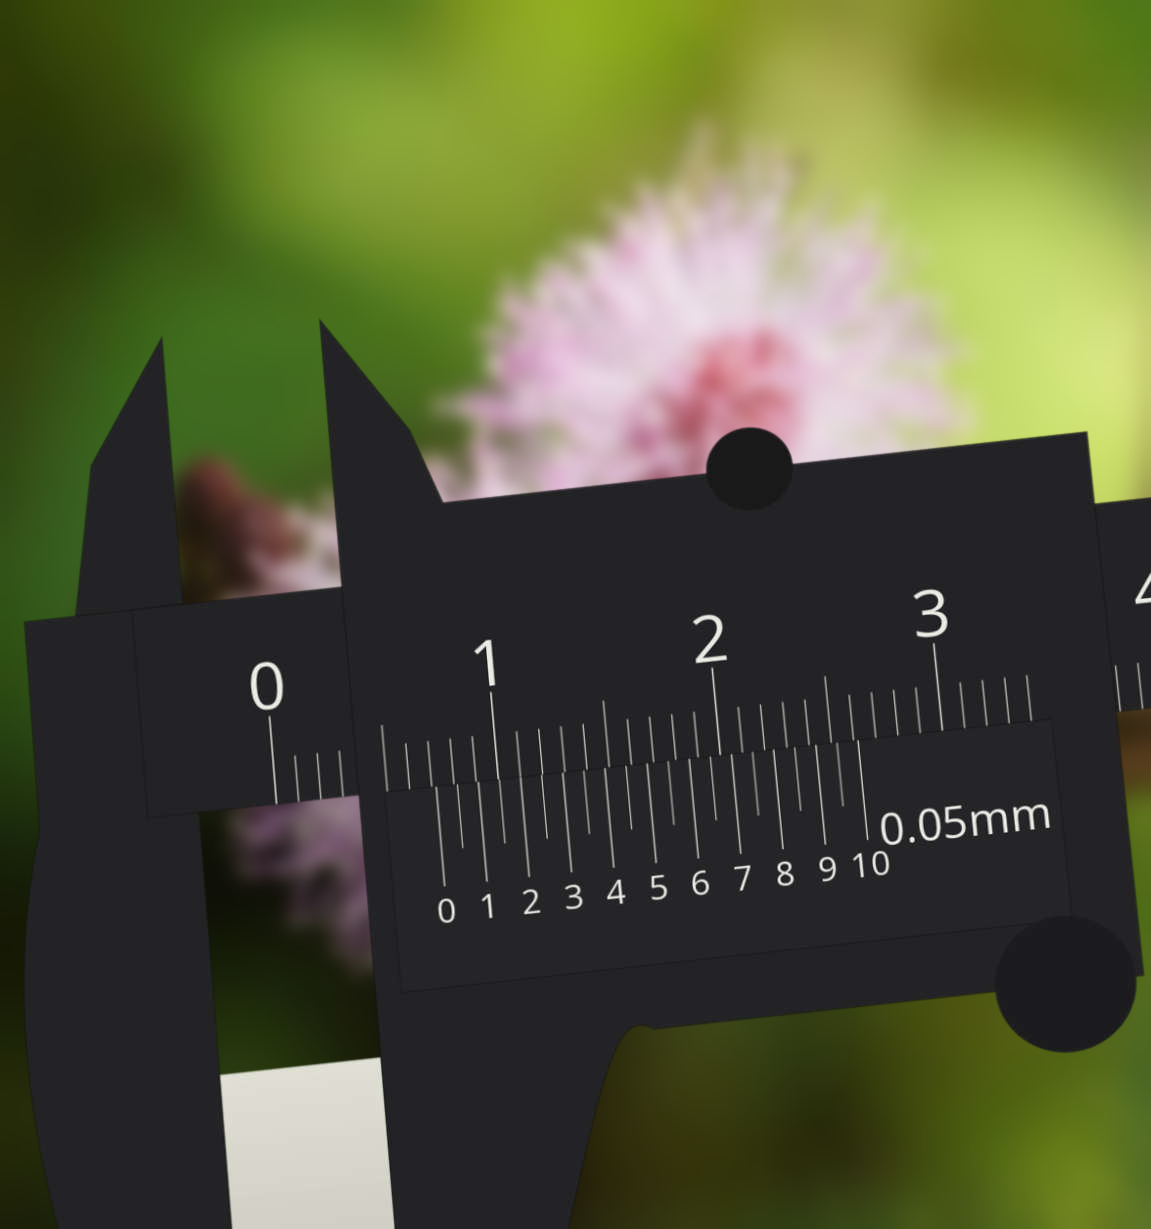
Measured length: 7.2
